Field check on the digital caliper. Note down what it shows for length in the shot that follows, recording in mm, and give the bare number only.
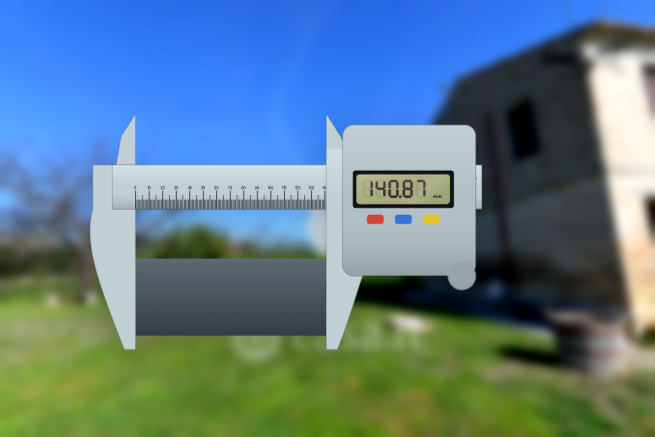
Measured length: 140.87
